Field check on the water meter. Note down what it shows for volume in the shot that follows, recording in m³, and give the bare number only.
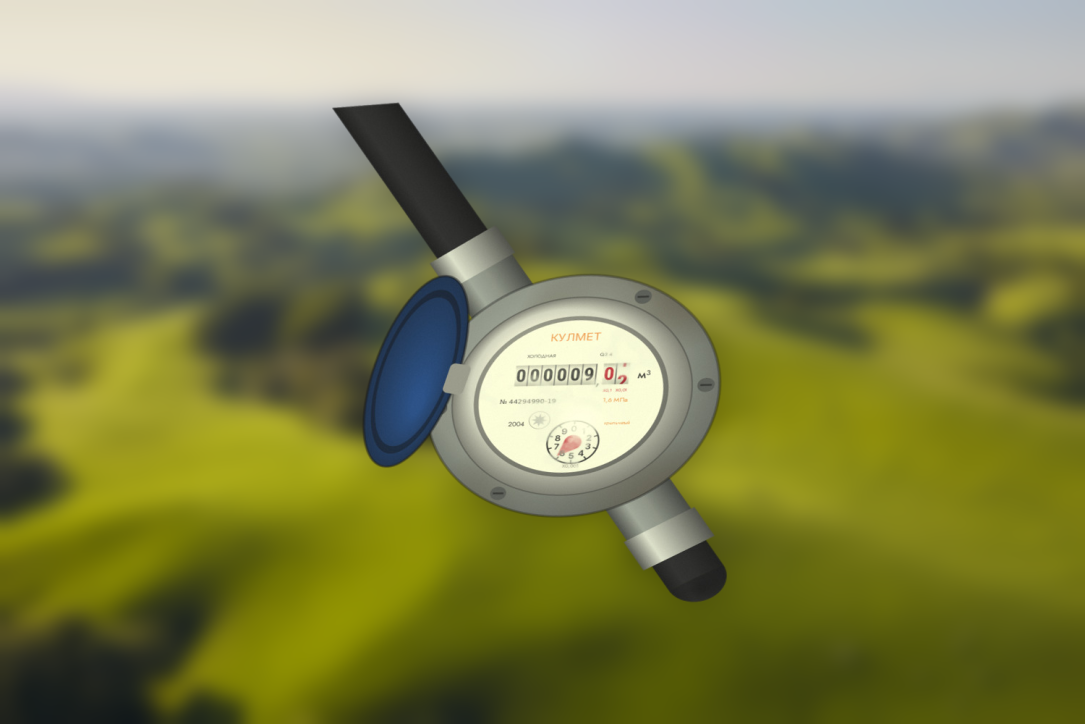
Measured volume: 9.016
